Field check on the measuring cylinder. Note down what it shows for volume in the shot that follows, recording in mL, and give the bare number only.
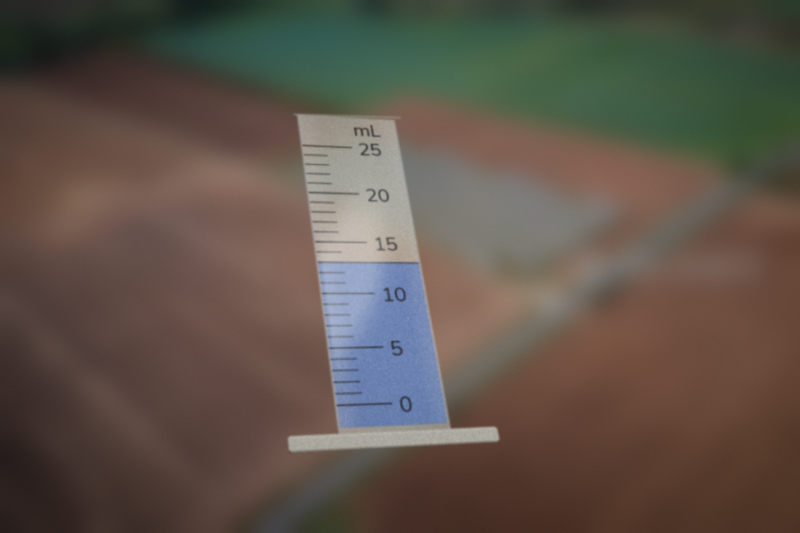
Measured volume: 13
